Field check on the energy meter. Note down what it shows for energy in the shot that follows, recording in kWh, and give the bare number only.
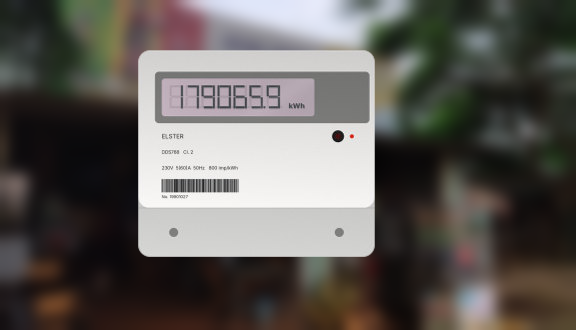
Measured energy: 179065.9
